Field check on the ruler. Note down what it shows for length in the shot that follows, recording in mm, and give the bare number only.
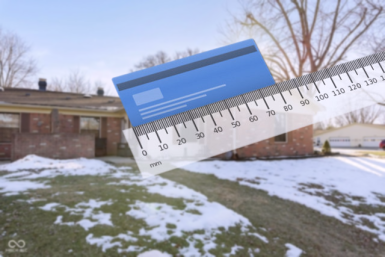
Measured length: 80
